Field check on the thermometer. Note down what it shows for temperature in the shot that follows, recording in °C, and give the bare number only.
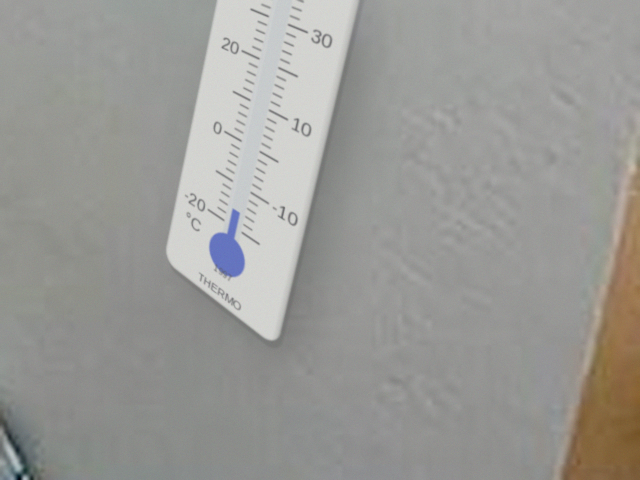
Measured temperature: -16
